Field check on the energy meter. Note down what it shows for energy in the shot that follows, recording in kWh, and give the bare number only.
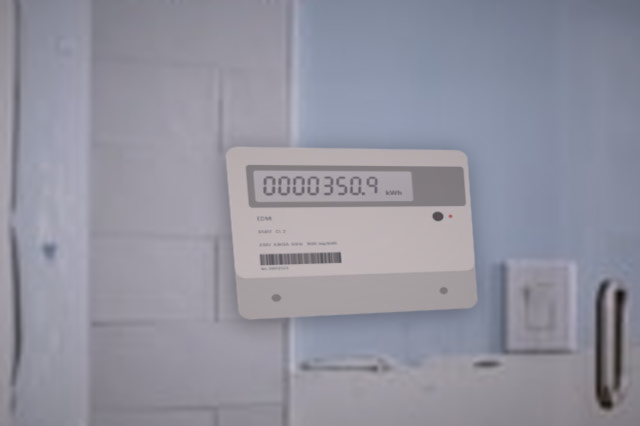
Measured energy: 350.9
